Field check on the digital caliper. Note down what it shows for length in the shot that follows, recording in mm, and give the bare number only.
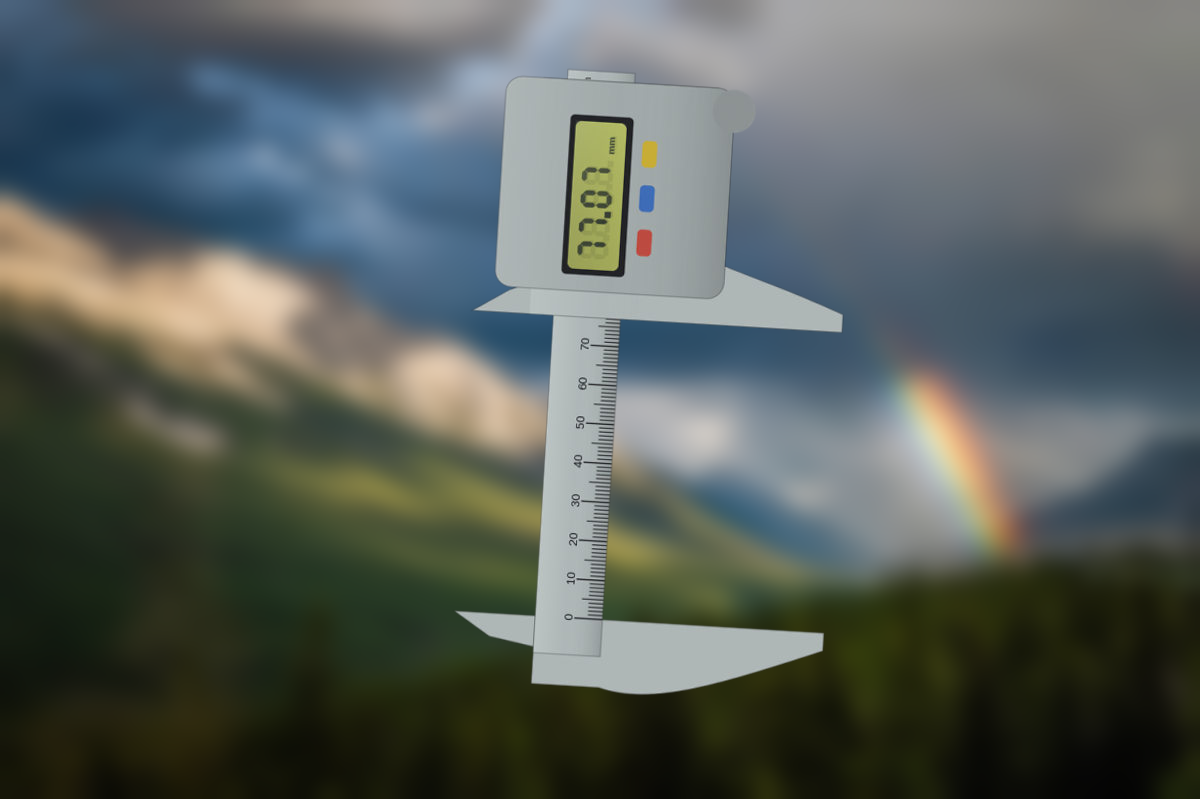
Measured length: 77.07
